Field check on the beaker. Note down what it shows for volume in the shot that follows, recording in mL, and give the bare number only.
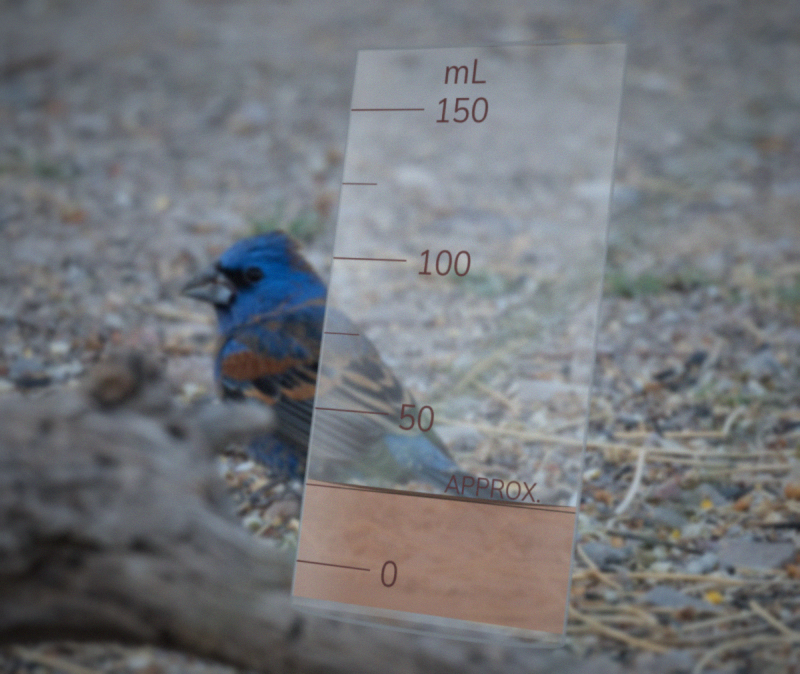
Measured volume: 25
